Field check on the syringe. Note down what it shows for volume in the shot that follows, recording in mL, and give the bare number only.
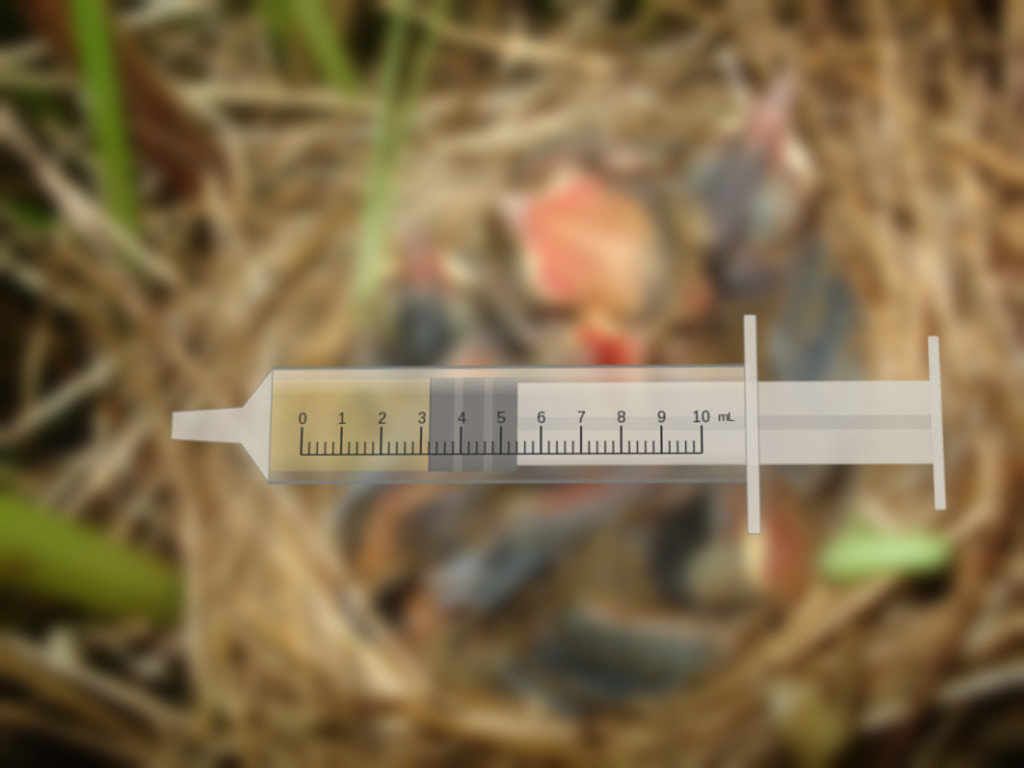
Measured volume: 3.2
